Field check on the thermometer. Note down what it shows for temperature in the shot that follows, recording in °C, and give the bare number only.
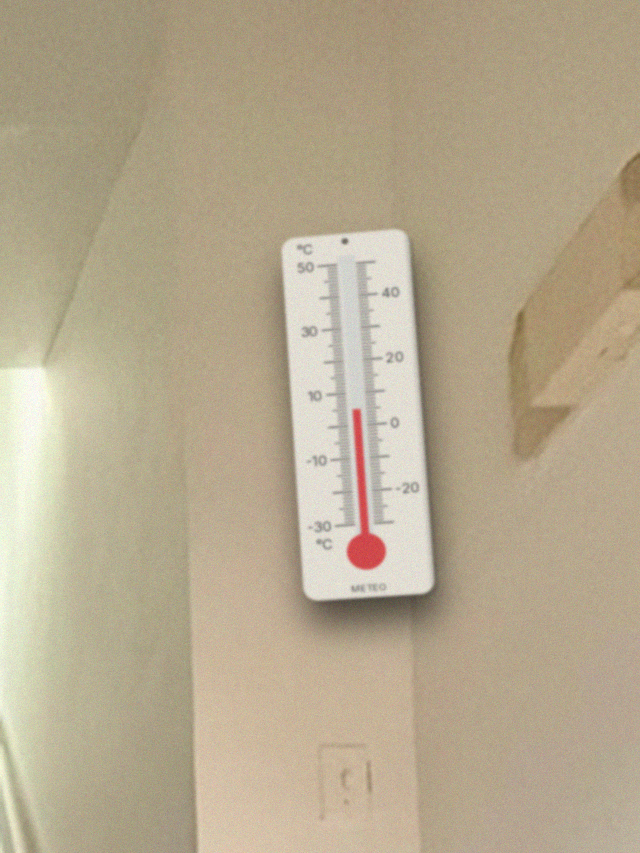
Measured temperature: 5
